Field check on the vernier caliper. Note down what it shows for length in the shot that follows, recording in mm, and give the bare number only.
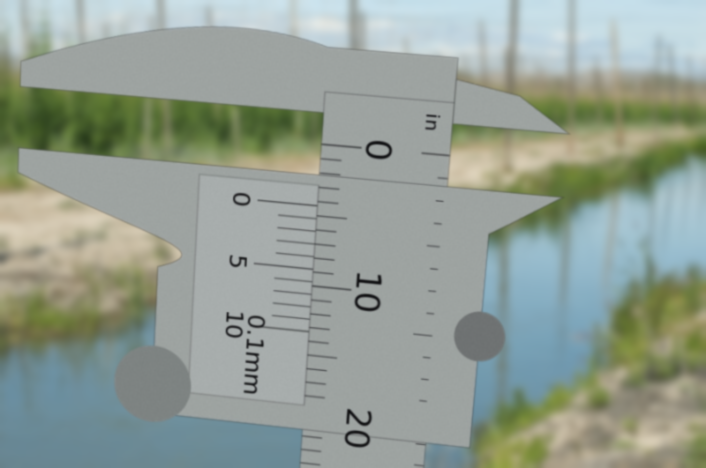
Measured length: 4.3
